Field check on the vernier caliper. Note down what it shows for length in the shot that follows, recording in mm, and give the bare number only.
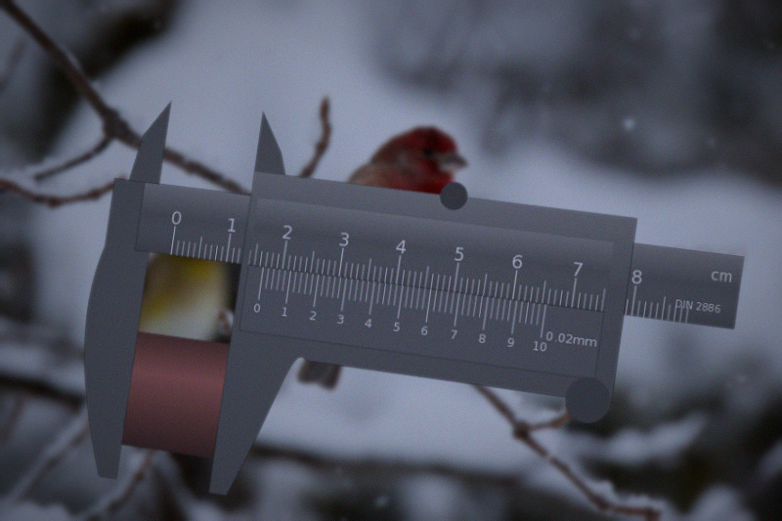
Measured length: 16.6
